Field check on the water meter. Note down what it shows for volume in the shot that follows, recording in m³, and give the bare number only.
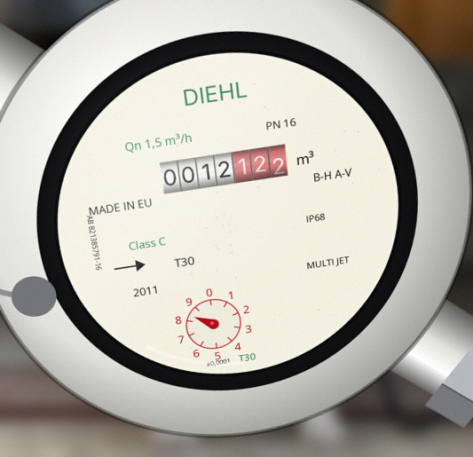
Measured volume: 12.1218
